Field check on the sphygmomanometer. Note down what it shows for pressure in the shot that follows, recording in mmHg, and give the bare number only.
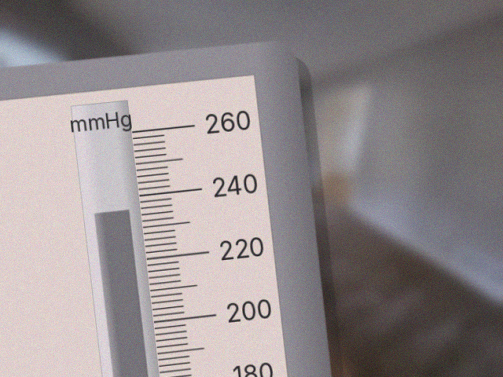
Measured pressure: 236
